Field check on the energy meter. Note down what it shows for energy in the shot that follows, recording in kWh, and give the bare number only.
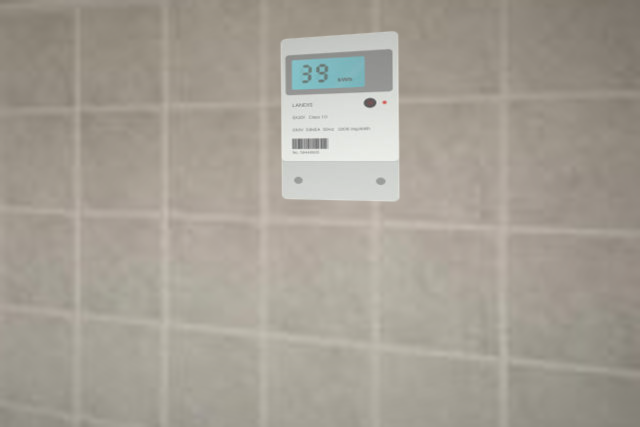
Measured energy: 39
